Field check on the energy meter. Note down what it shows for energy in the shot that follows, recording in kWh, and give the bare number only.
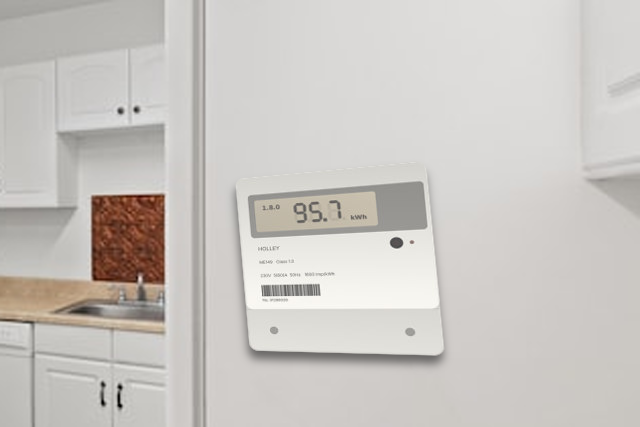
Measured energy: 95.7
